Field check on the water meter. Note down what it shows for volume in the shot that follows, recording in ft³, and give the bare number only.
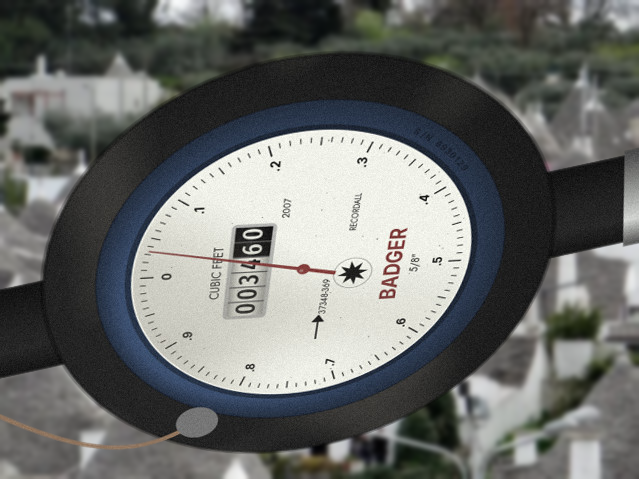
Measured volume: 3460.03
